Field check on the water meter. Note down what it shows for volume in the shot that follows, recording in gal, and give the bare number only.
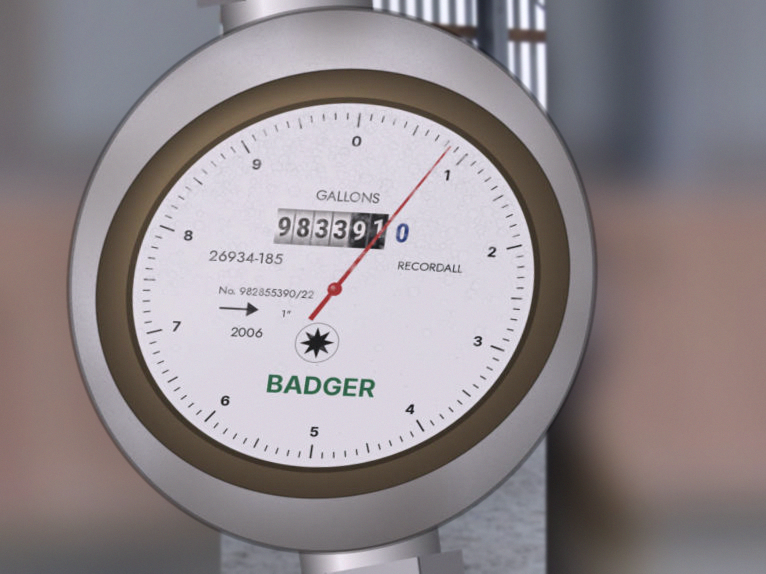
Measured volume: 9833910.8
